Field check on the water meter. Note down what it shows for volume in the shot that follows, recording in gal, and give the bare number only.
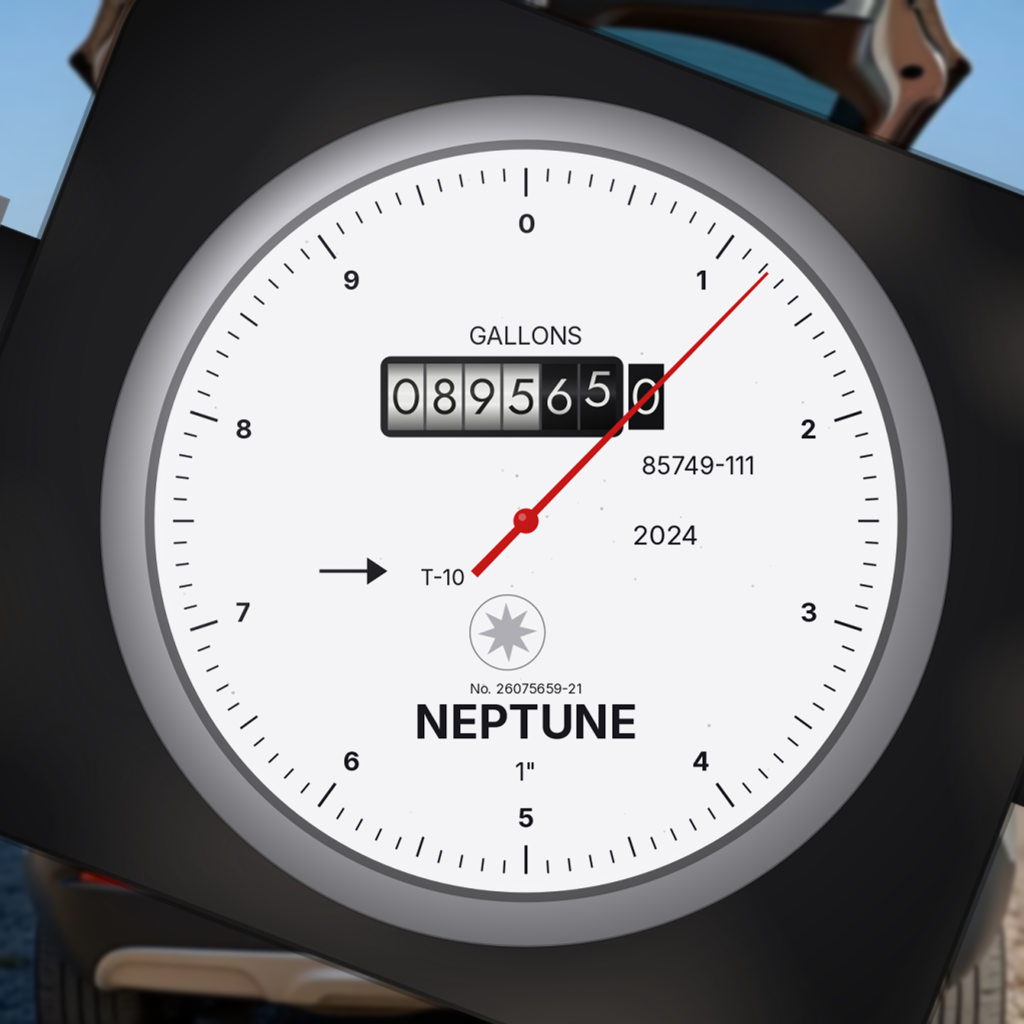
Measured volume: 895651.2
